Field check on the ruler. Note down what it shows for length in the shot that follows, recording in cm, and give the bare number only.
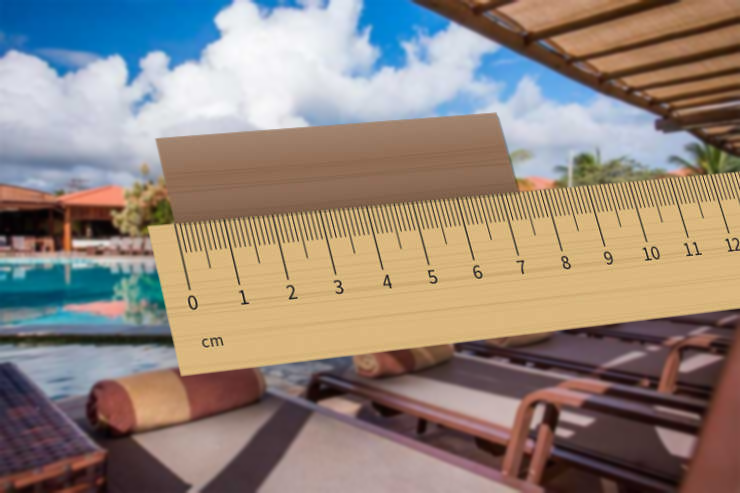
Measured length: 7.4
